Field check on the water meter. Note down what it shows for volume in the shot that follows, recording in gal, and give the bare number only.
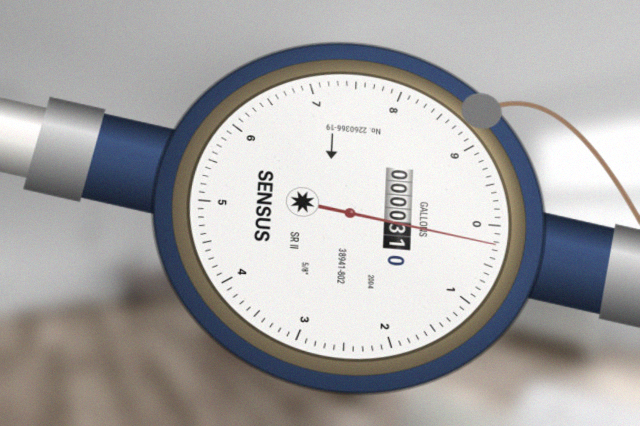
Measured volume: 310.2
